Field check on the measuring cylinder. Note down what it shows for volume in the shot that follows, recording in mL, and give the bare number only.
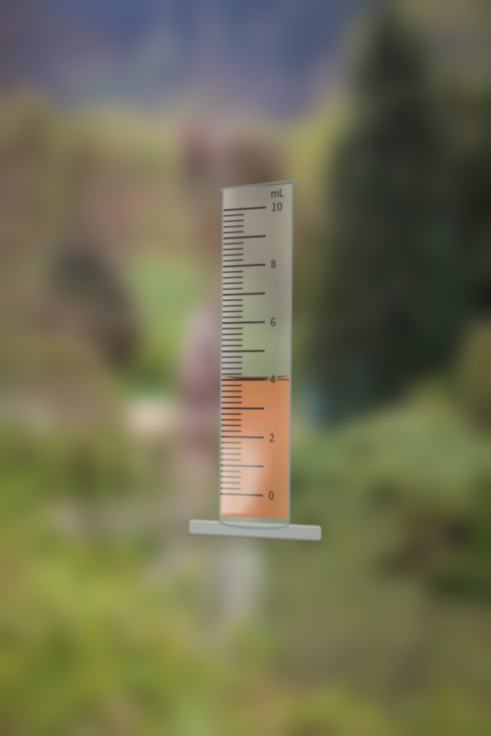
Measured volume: 4
